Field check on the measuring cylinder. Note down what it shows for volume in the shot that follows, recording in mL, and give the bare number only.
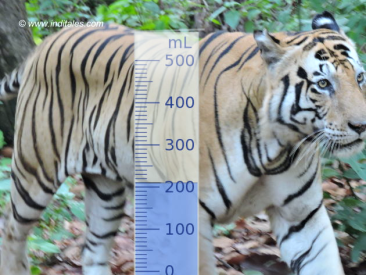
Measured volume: 210
